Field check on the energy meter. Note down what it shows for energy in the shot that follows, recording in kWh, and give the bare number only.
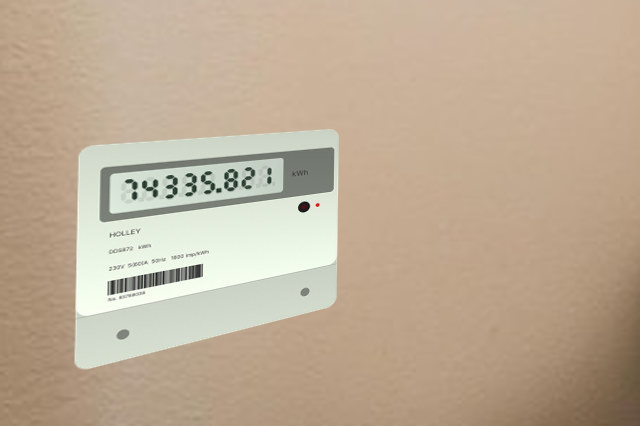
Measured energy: 74335.821
